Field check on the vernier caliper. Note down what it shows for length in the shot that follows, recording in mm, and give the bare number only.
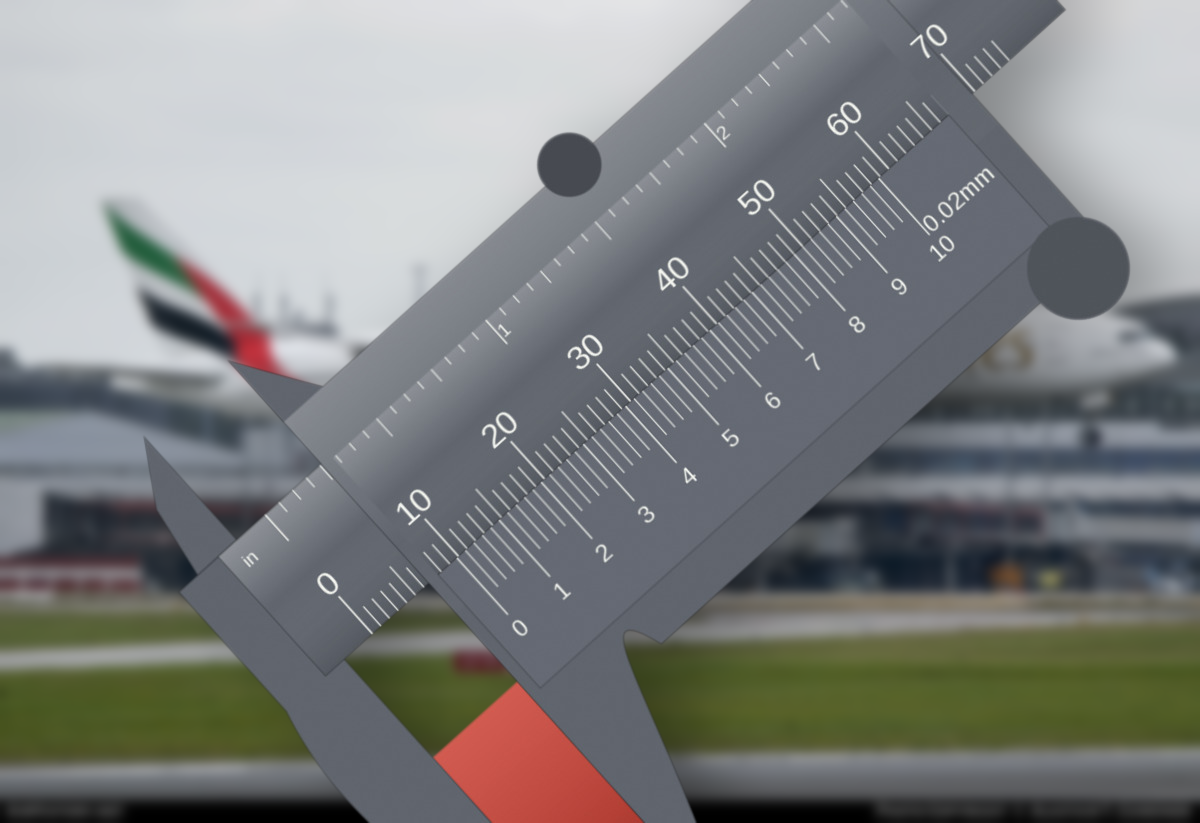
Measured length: 9.8
